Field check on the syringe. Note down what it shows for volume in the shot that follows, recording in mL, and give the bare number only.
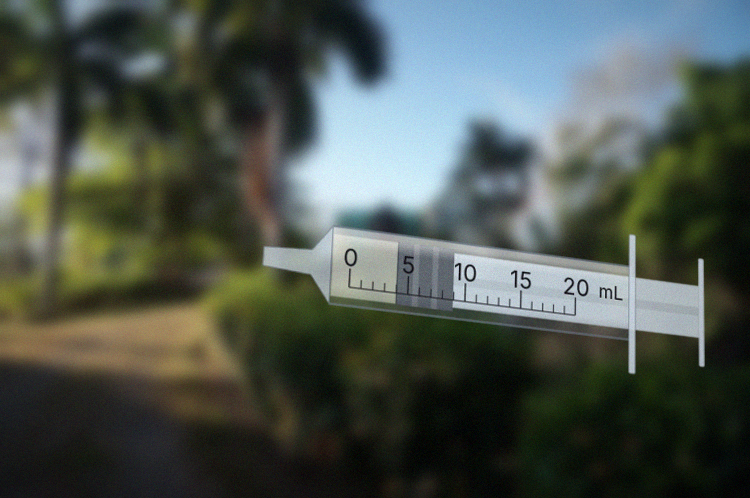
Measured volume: 4
